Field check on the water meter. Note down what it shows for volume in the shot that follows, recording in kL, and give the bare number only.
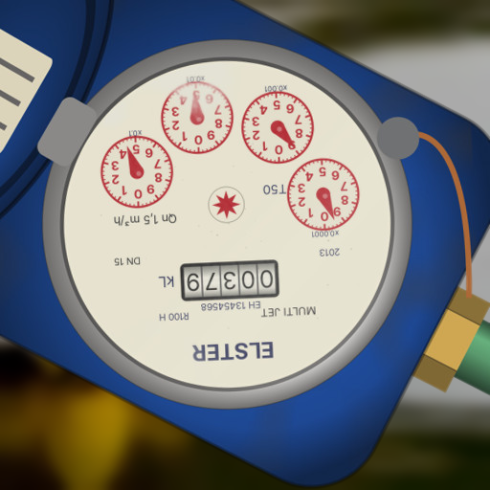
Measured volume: 379.4489
